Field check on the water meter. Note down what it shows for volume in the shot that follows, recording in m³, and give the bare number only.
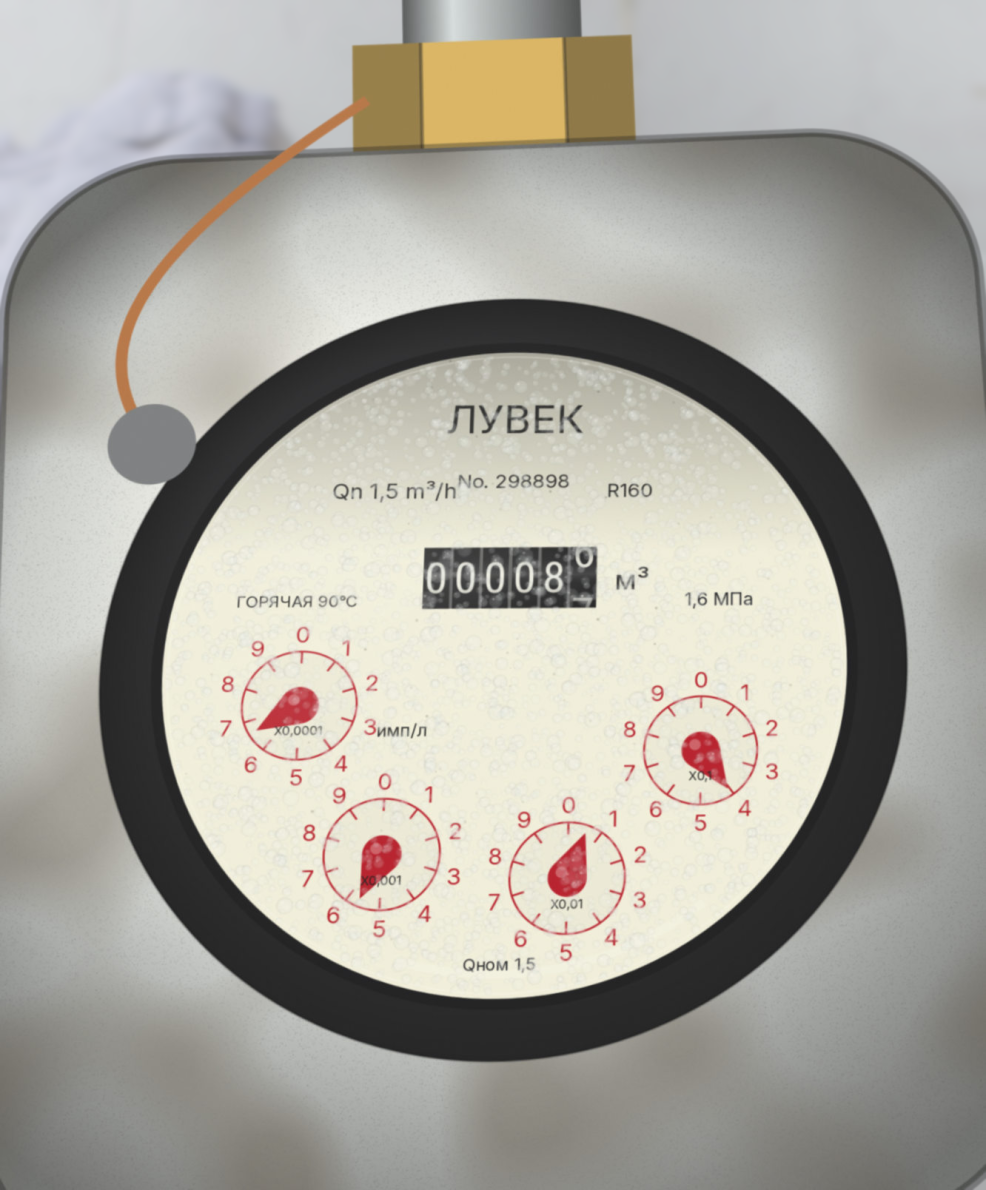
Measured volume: 86.4056
